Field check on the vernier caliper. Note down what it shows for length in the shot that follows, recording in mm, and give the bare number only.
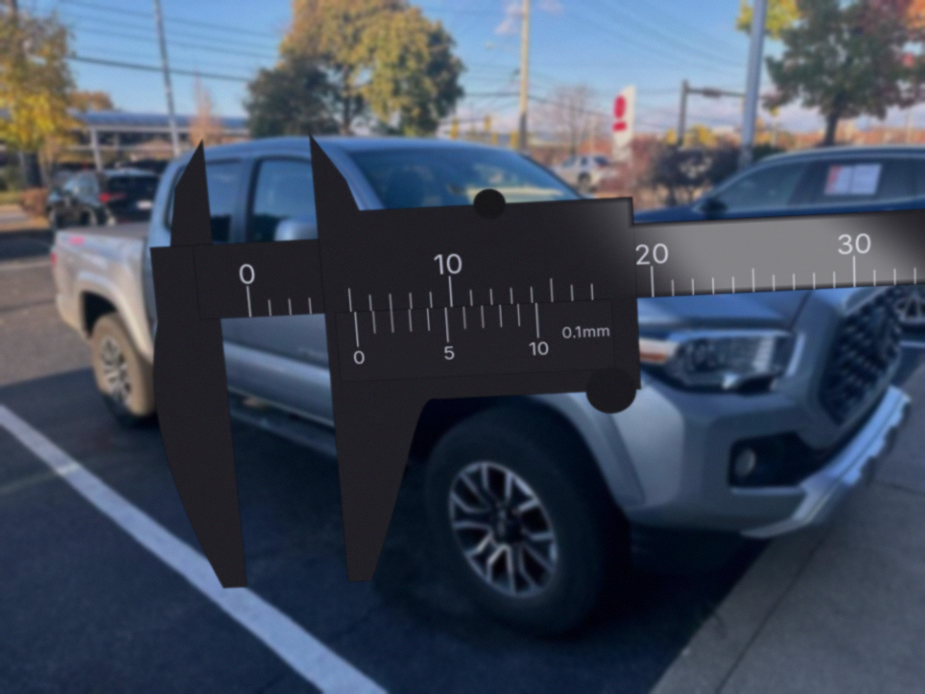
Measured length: 5.2
